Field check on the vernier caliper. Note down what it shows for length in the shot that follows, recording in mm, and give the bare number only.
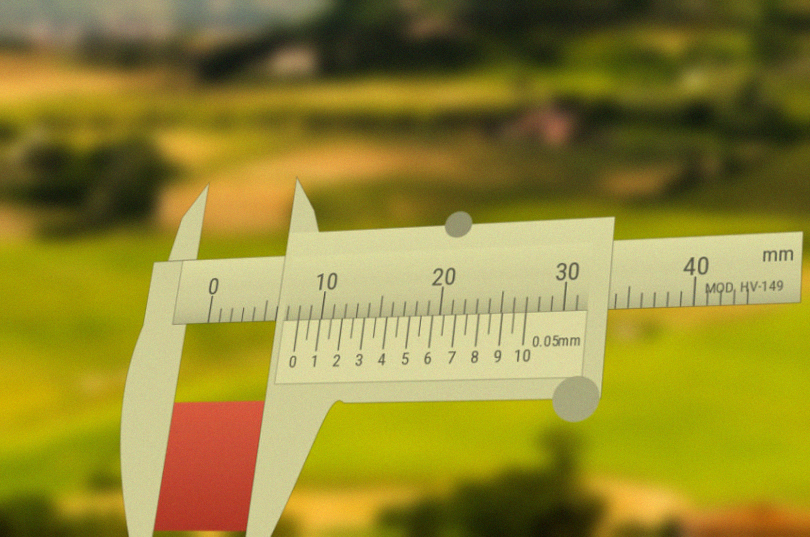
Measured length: 8.0
